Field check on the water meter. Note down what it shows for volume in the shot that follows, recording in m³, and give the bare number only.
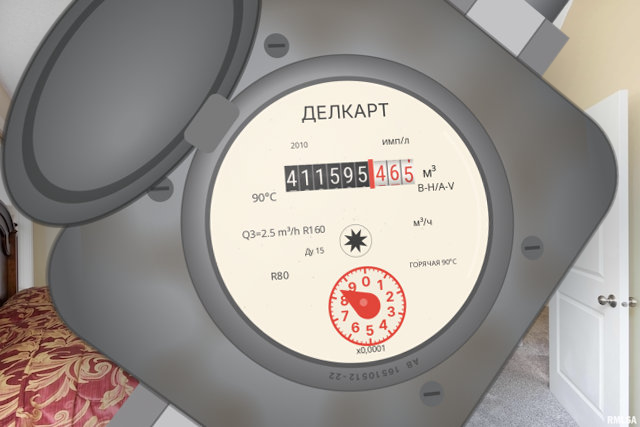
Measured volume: 411595.4648
